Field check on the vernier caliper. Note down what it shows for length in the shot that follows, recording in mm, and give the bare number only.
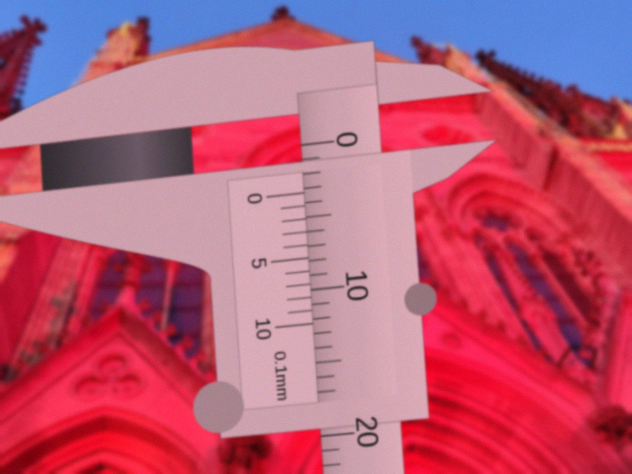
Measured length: 3.3
